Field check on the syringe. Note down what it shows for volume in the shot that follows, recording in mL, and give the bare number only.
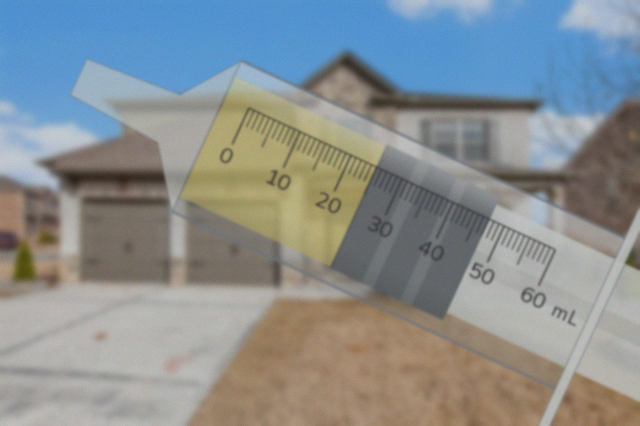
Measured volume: 25
